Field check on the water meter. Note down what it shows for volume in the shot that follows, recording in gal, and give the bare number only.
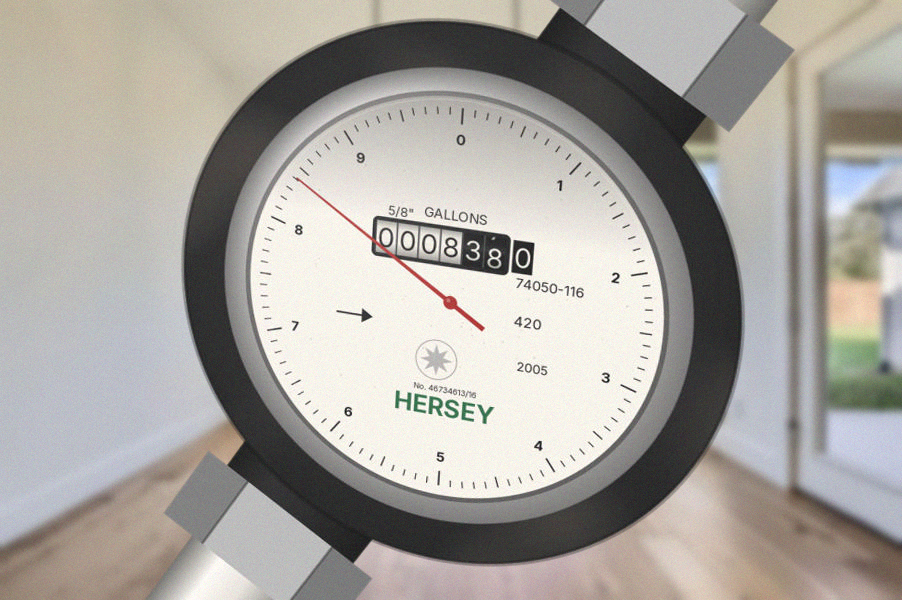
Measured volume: 8378.4
